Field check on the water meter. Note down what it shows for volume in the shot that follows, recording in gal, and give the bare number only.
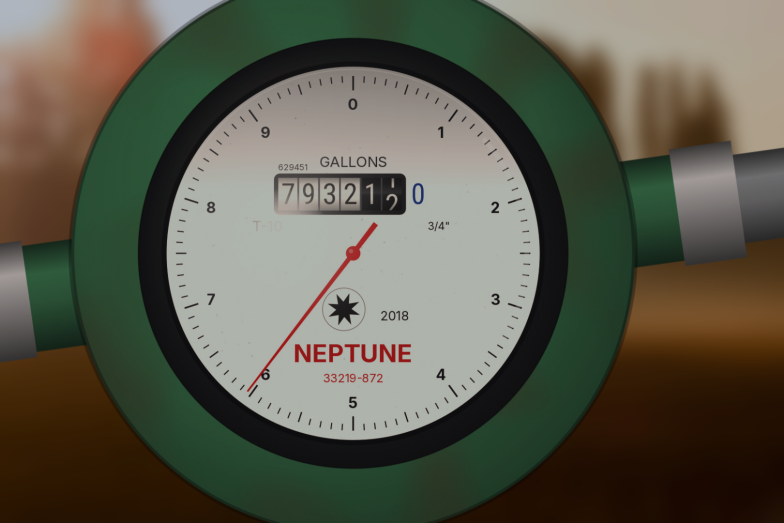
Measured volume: 7932116.0
